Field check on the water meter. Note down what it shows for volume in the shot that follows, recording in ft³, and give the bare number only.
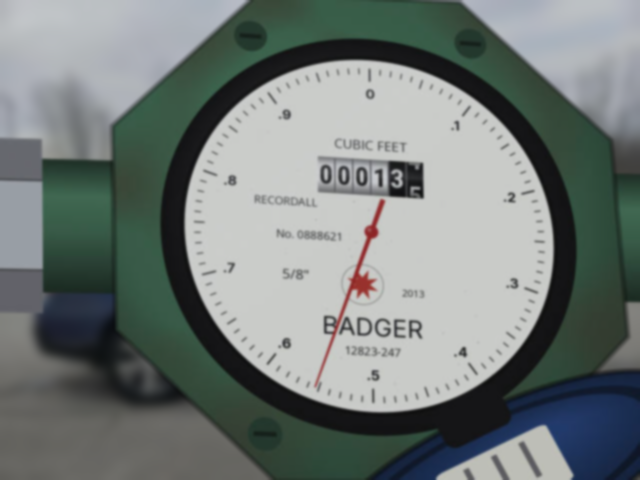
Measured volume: 134.55
